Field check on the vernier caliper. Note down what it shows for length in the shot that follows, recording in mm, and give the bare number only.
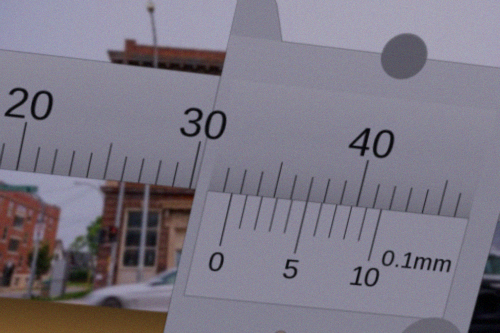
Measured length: 32.5
